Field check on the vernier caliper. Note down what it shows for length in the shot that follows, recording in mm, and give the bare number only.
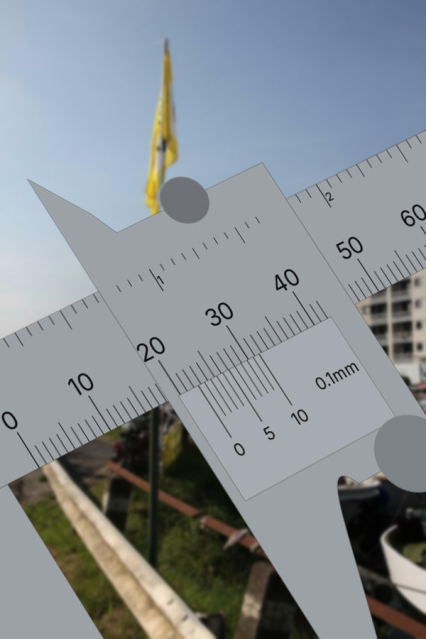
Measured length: 22.6
